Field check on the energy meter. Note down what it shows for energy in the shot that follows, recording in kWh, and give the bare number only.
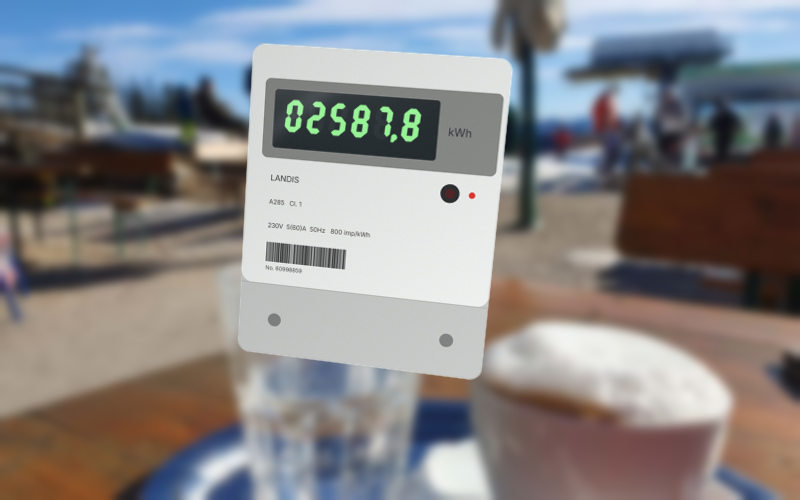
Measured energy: 2587.8
